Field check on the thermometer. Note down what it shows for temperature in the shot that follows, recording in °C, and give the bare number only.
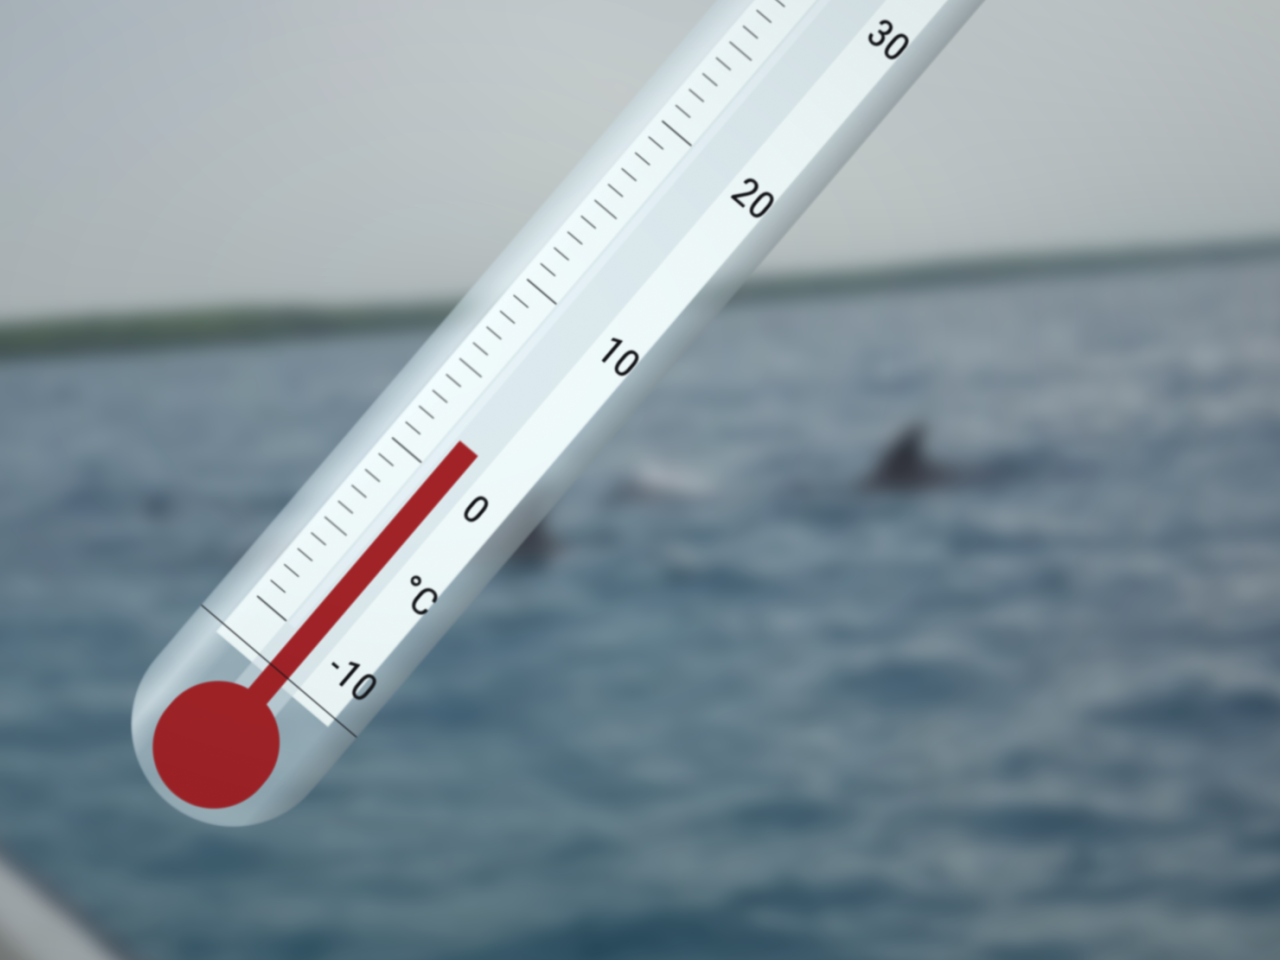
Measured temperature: 2
